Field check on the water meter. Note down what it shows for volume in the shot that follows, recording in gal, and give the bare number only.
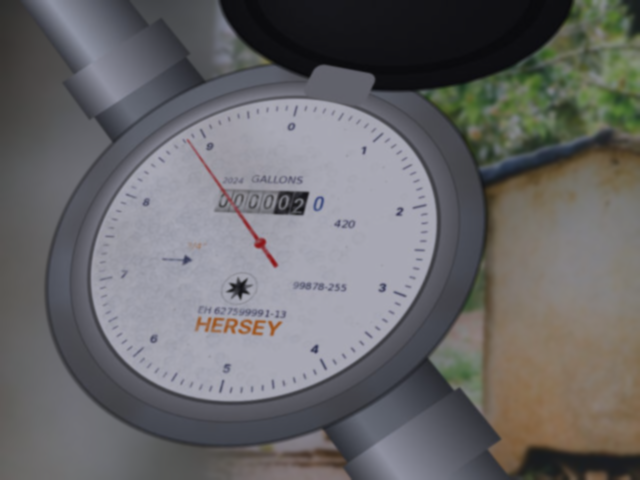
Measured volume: 18.8
